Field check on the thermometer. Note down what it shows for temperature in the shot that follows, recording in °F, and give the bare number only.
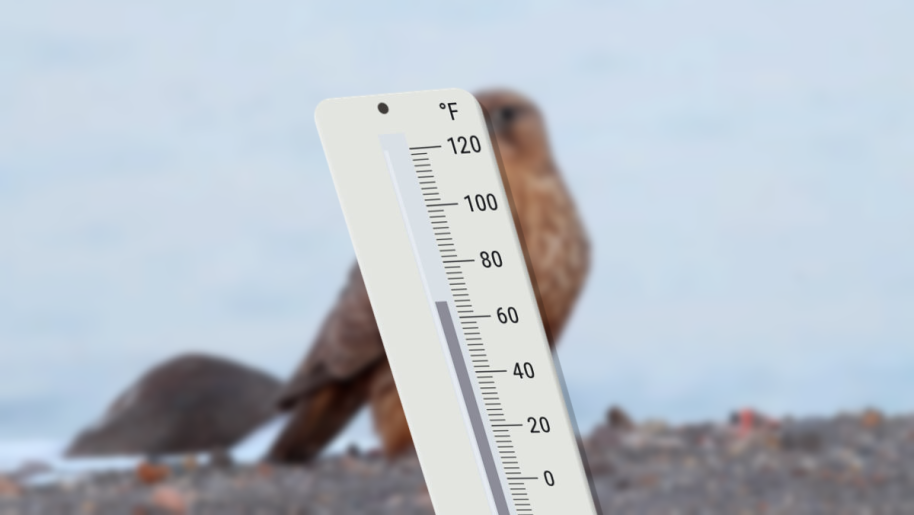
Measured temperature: 66
